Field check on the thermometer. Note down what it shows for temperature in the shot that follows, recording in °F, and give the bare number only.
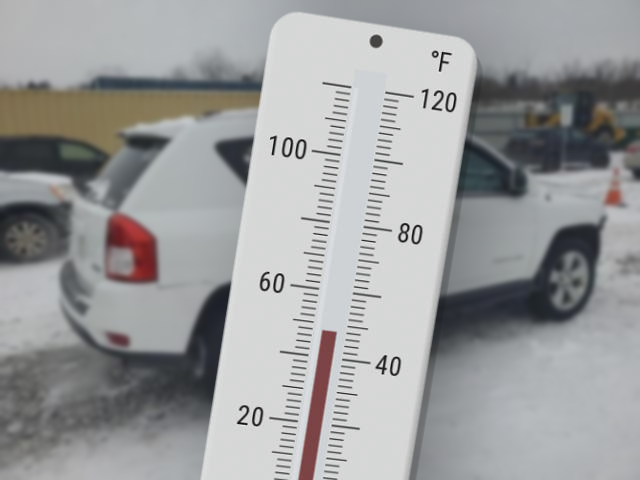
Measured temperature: 48
